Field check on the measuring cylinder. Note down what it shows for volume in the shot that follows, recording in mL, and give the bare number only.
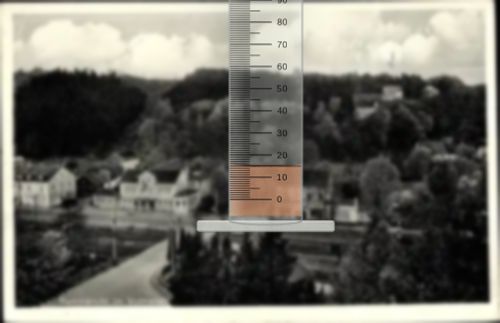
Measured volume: 15
